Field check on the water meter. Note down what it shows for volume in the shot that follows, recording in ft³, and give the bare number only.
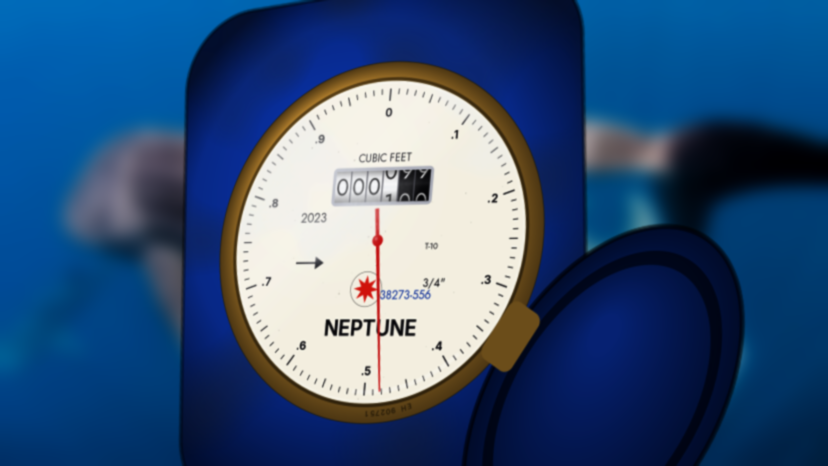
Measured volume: 99.48
